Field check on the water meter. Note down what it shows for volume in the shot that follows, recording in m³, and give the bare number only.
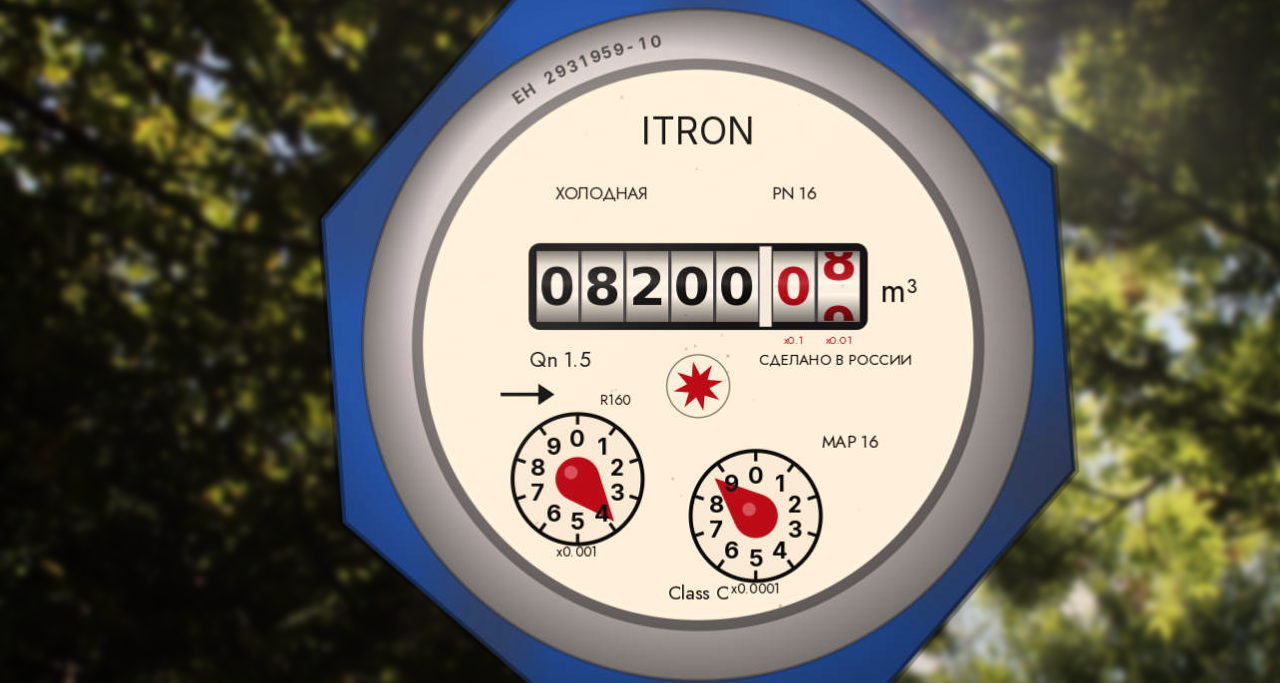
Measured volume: 8200.0838
